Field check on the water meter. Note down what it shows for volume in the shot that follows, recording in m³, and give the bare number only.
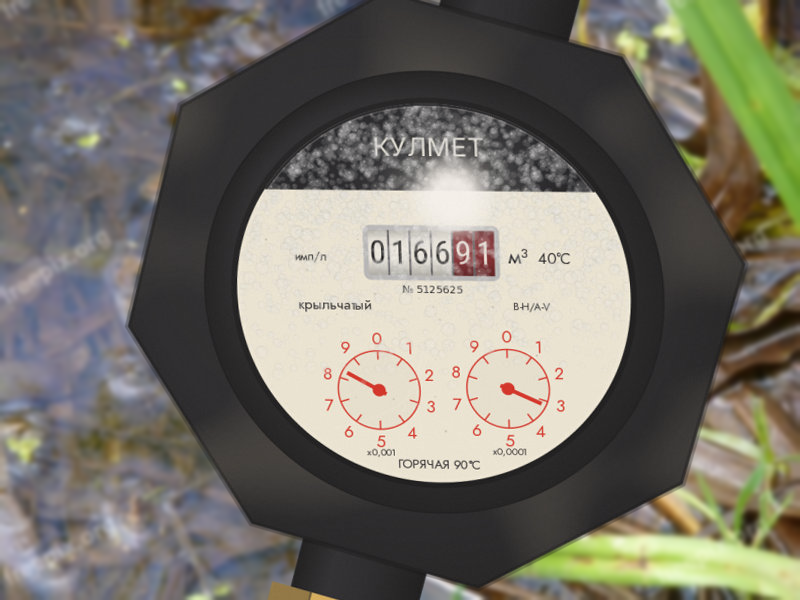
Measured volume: 166.9183
